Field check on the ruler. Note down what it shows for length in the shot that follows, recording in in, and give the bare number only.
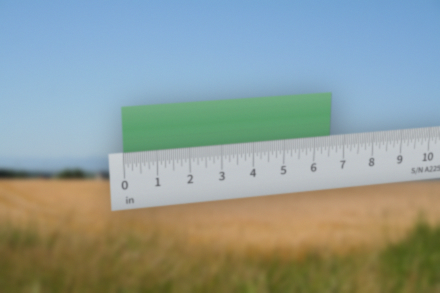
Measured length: 6.5
